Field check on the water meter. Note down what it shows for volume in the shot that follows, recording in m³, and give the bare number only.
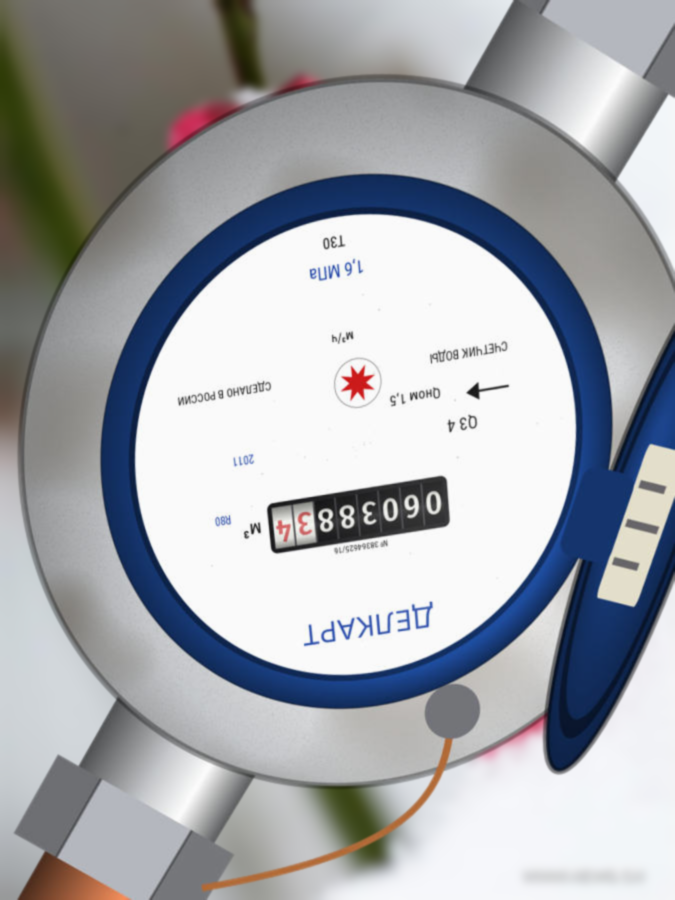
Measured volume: 60388.34
